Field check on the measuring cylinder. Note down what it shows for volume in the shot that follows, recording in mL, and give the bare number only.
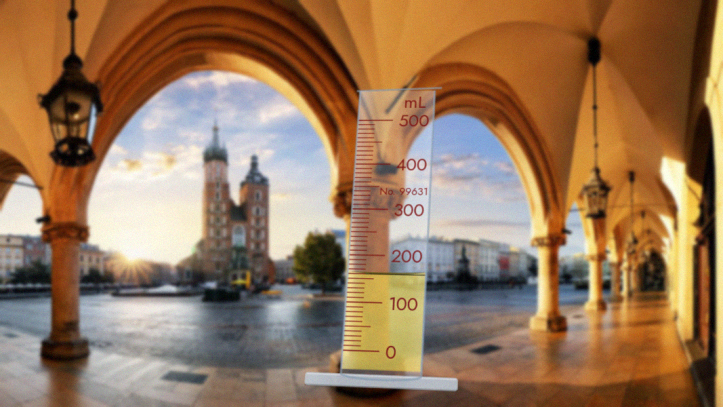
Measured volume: 160
